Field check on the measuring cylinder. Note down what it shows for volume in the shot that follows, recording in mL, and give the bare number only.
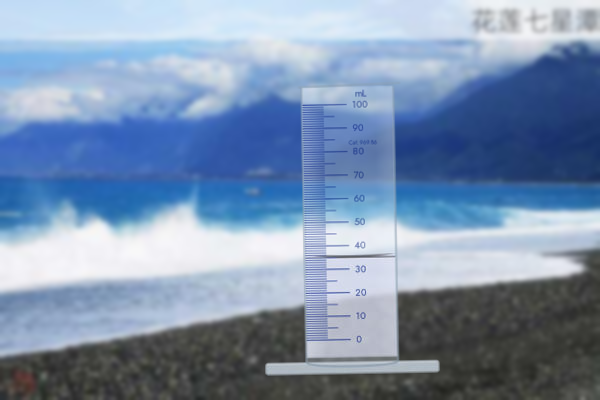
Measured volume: 35
